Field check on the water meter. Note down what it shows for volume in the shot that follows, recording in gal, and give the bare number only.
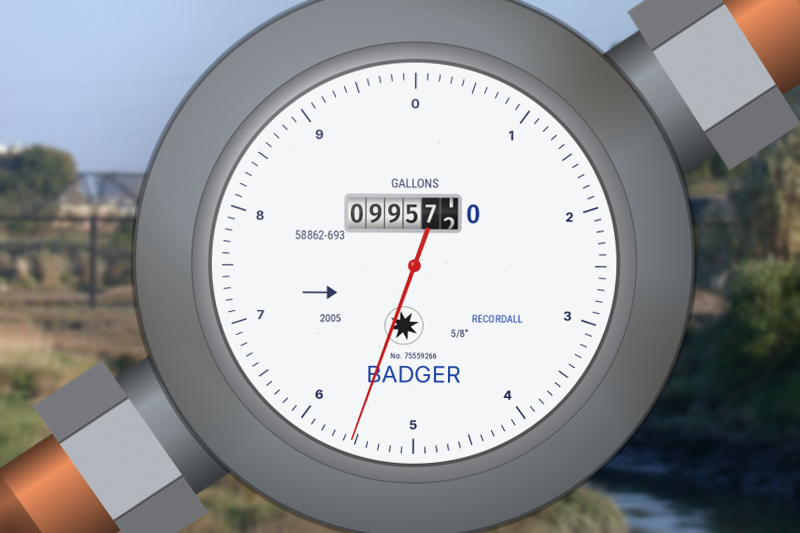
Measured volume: 995715.5
